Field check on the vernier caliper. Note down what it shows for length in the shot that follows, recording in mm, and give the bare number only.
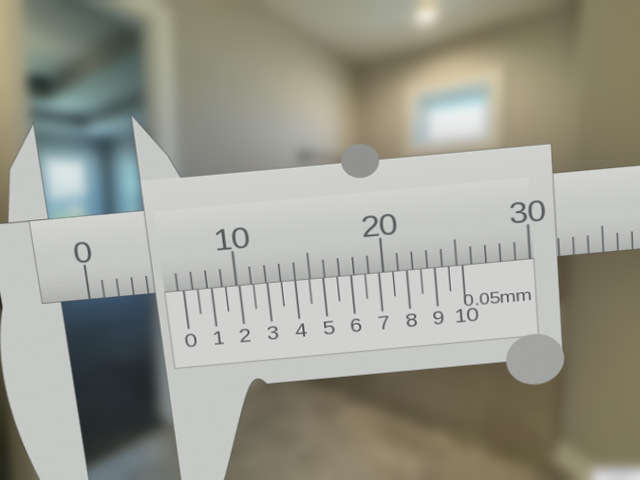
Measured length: 6.4
